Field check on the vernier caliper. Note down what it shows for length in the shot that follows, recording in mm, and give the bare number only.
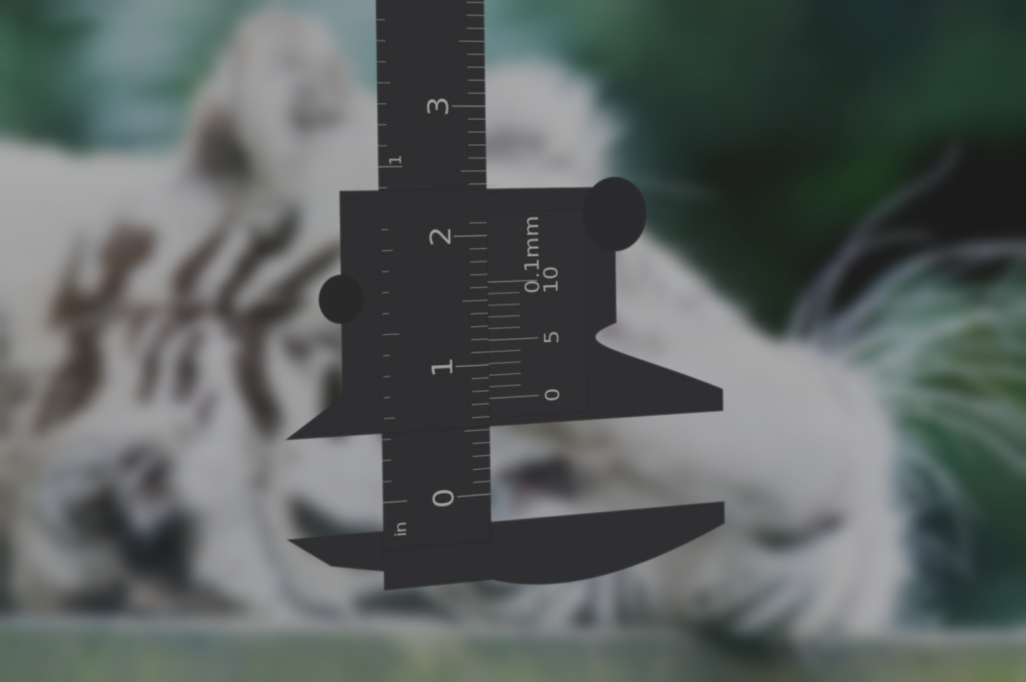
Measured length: 7.4
